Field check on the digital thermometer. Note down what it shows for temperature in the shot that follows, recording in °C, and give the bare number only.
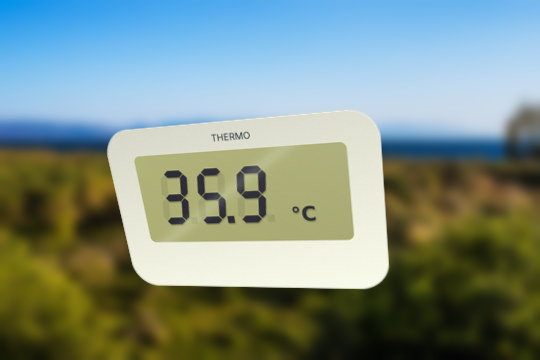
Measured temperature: 35.9
